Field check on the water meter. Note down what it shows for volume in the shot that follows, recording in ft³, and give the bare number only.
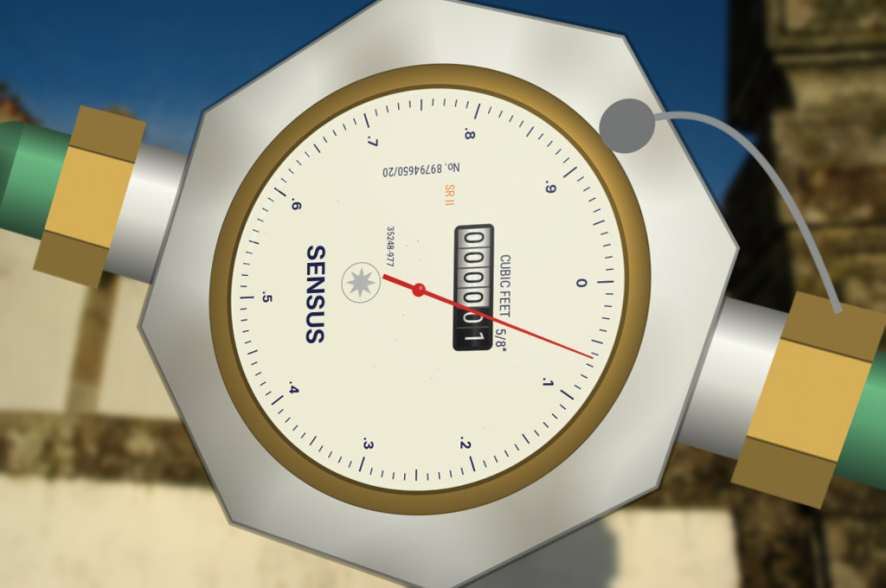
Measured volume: 1.06
